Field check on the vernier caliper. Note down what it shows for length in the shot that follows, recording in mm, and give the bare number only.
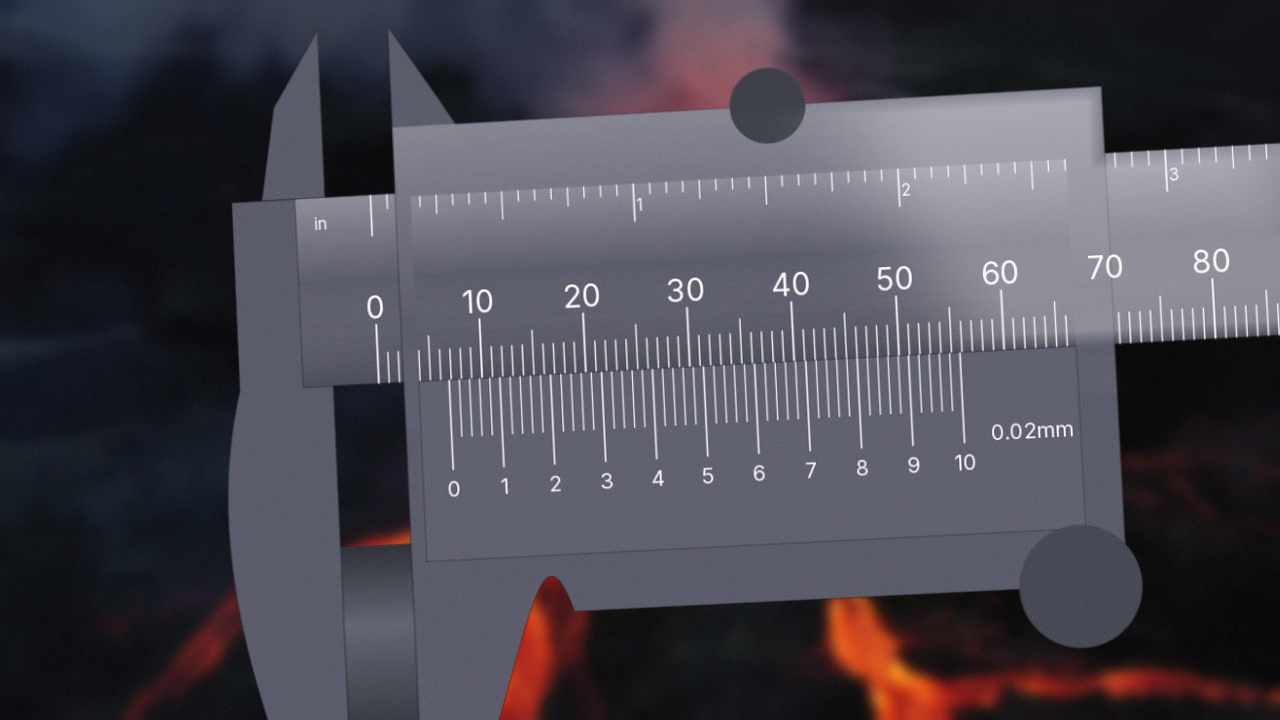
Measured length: 6.8
